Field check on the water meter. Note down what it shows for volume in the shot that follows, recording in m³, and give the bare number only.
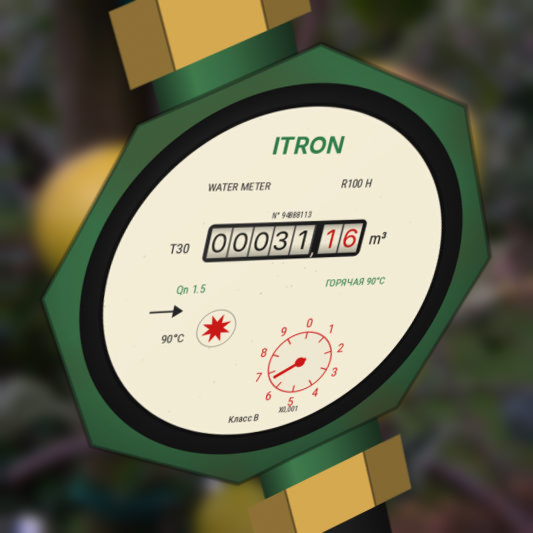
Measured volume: 31.166
